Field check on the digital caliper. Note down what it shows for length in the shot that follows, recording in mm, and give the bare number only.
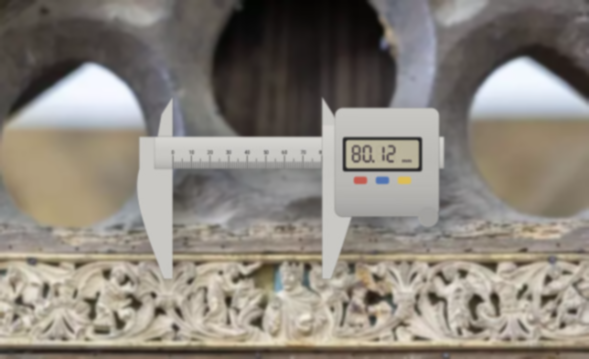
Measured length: 80.12
